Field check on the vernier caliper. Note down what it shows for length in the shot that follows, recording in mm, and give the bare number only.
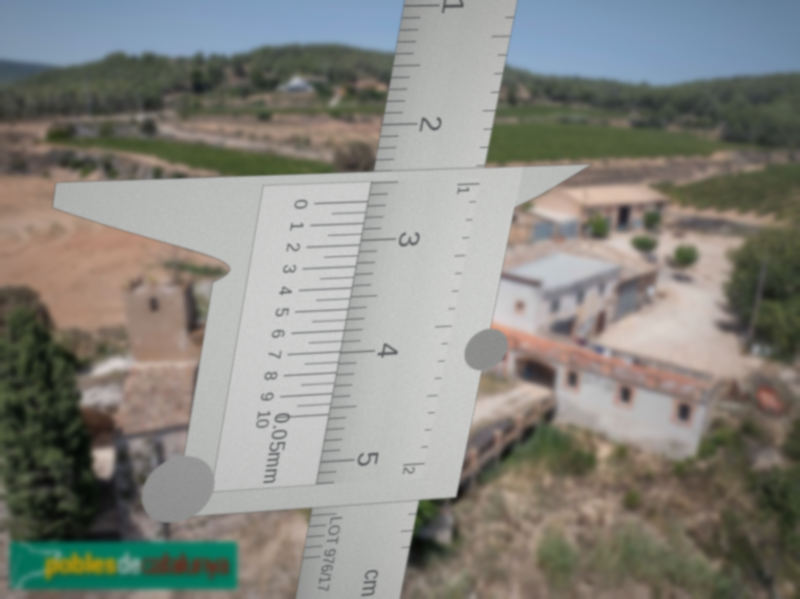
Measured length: 26.6
